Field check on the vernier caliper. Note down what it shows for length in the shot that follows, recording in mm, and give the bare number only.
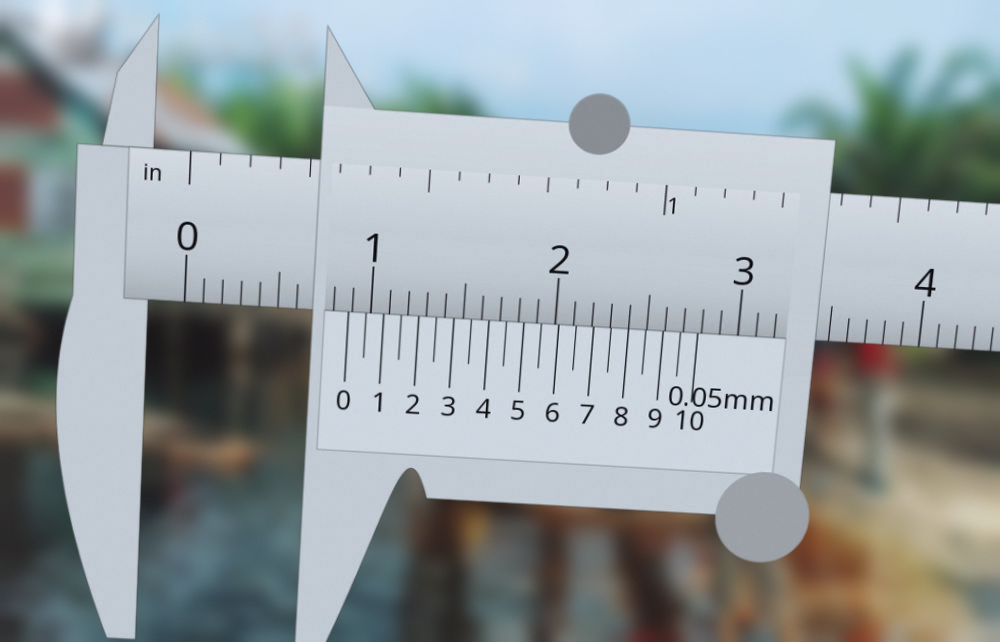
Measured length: 8.8
